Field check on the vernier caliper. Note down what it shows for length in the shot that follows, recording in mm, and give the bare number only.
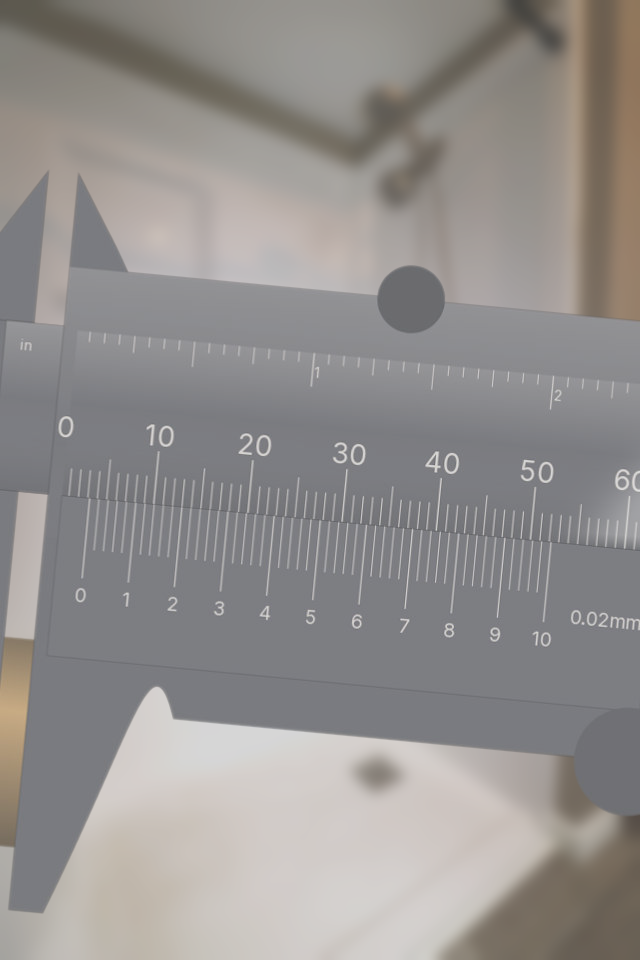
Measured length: 3.2
